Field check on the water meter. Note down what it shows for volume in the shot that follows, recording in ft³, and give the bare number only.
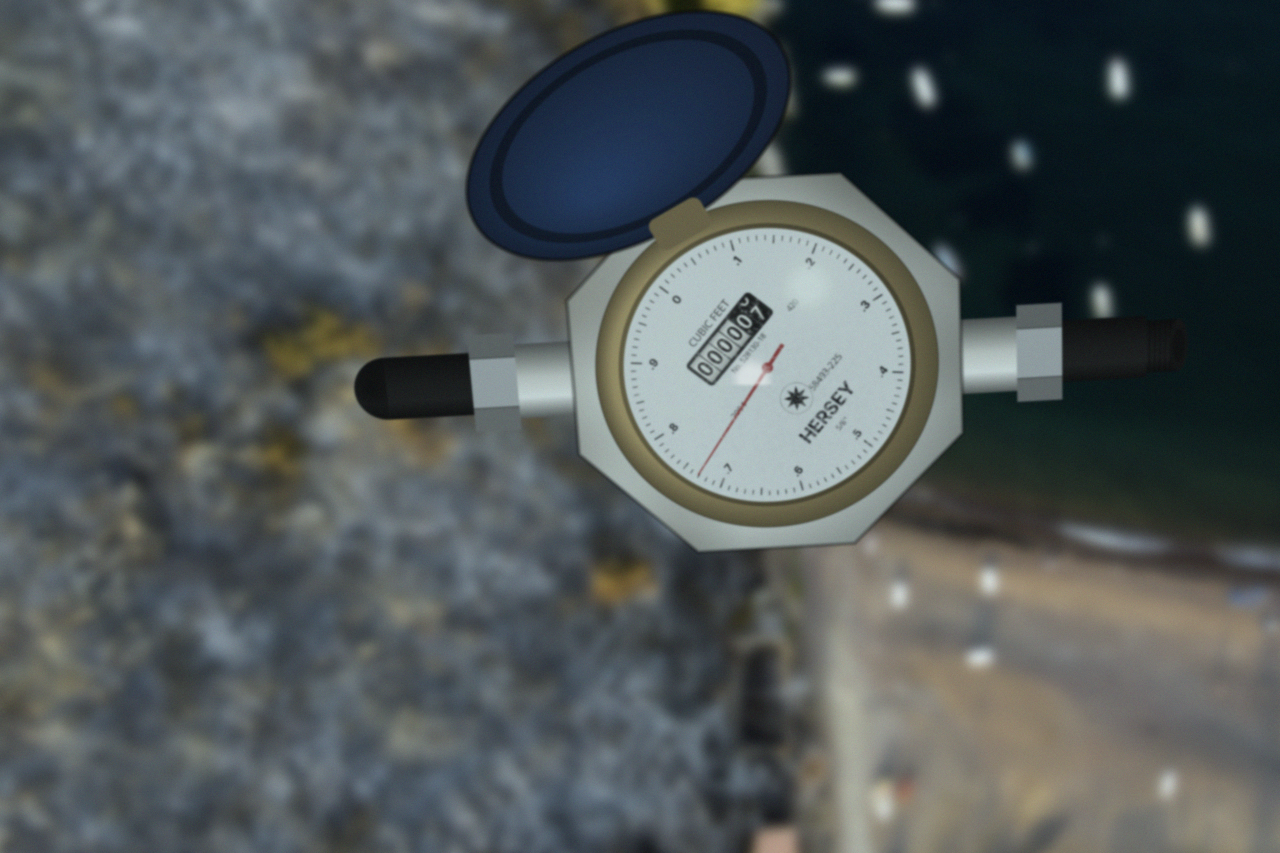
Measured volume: 6.73
